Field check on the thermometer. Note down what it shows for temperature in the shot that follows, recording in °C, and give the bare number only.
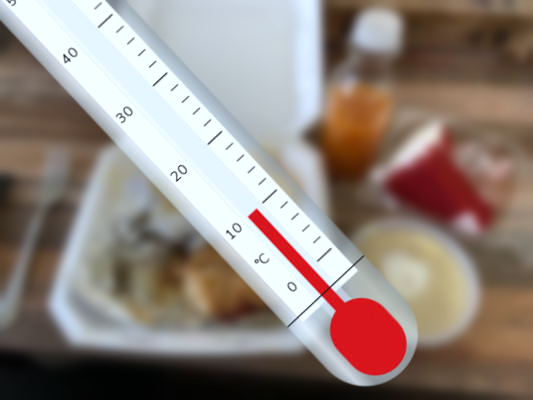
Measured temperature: 10
